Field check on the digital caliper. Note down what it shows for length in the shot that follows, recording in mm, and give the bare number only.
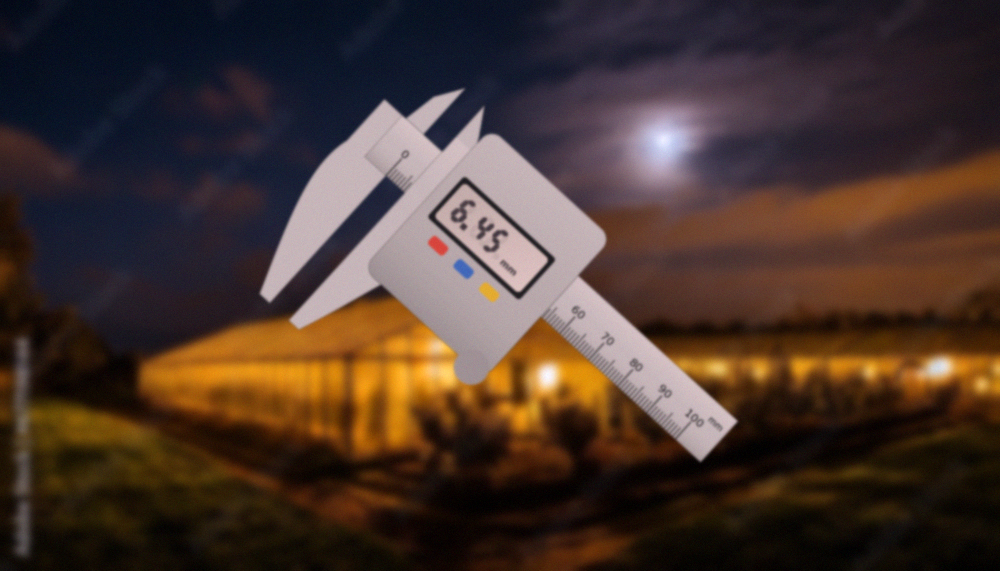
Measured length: 6.45
